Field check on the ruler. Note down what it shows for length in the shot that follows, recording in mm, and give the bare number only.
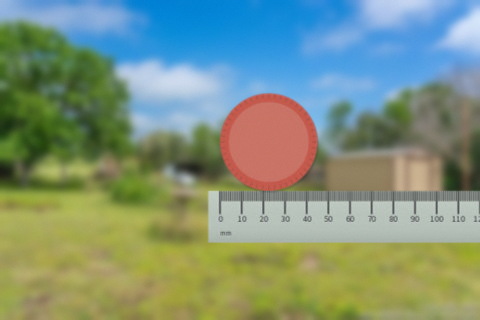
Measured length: 45
